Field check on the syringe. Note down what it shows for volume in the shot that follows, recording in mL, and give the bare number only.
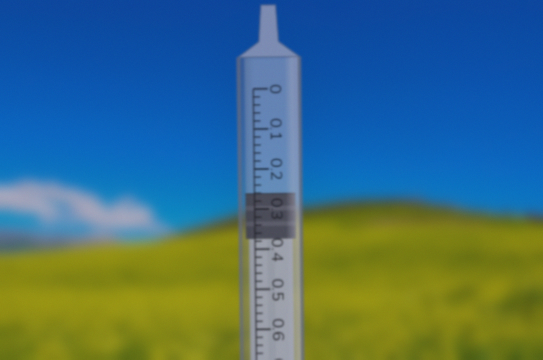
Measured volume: 0.26
